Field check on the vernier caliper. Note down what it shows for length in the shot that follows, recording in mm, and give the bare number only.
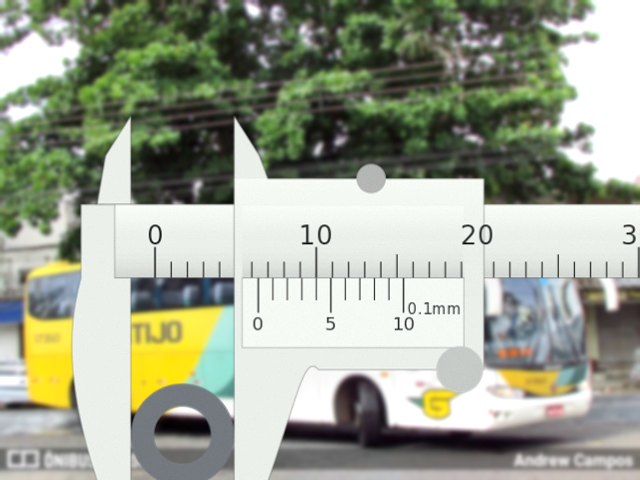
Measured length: 6.4
